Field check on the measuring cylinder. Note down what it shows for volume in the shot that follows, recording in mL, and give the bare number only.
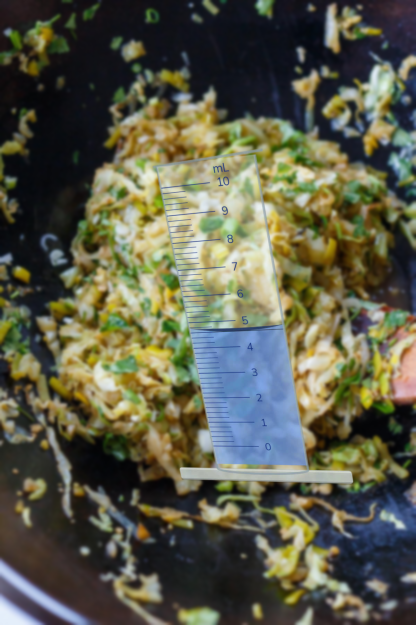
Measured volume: 4.6
